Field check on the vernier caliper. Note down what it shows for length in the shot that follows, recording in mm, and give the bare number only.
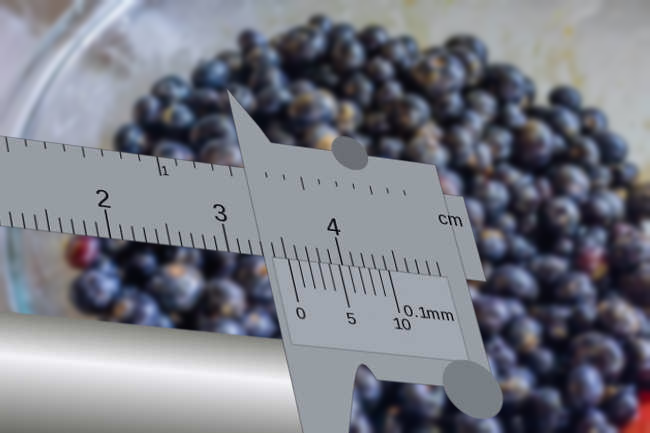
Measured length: 35.2
